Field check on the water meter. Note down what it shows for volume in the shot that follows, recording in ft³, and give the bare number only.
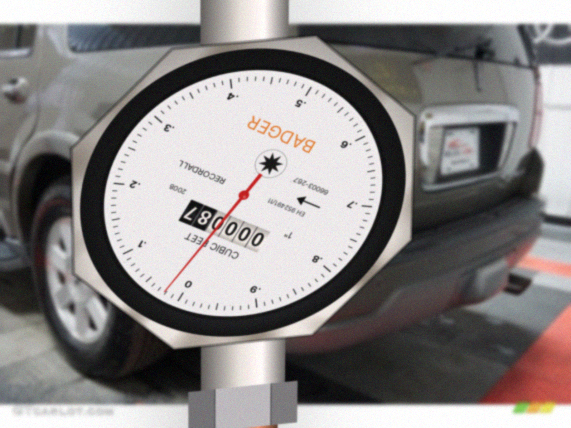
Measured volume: 87.02
